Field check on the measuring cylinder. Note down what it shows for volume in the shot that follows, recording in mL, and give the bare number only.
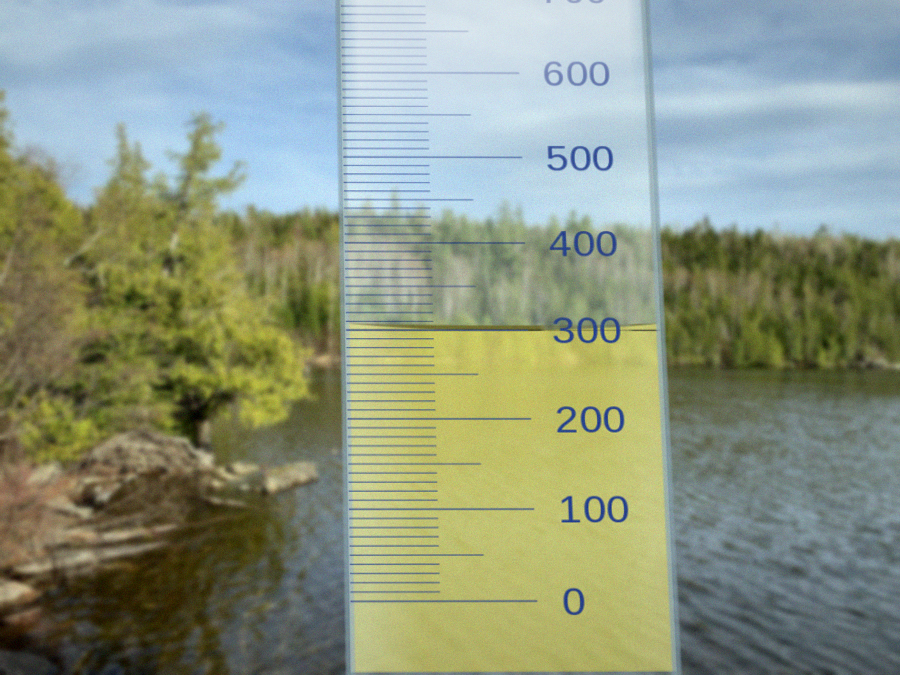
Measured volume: 300
